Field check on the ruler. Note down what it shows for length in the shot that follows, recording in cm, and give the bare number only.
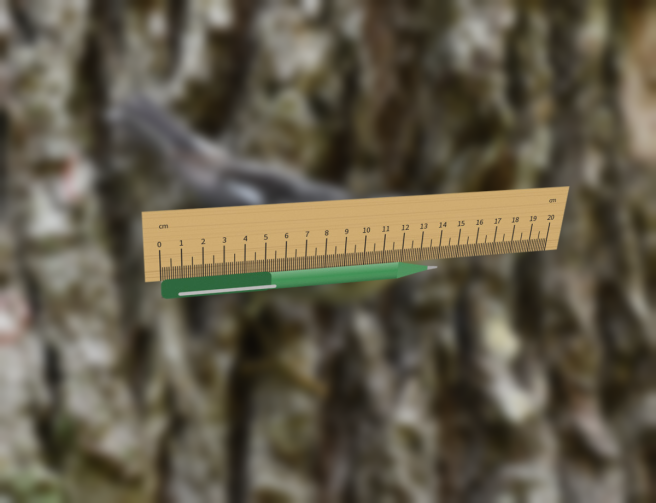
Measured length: 14
